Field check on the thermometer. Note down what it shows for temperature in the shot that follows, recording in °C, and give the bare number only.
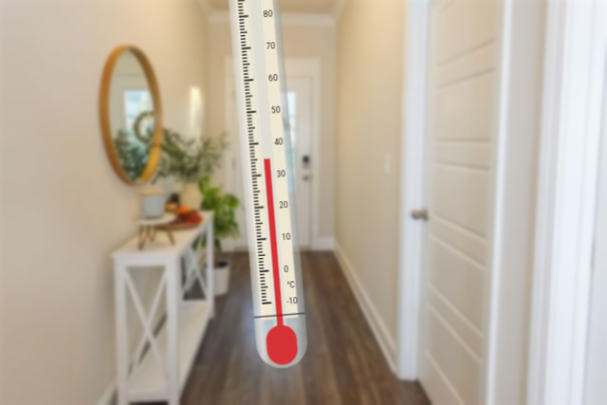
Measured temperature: 35
